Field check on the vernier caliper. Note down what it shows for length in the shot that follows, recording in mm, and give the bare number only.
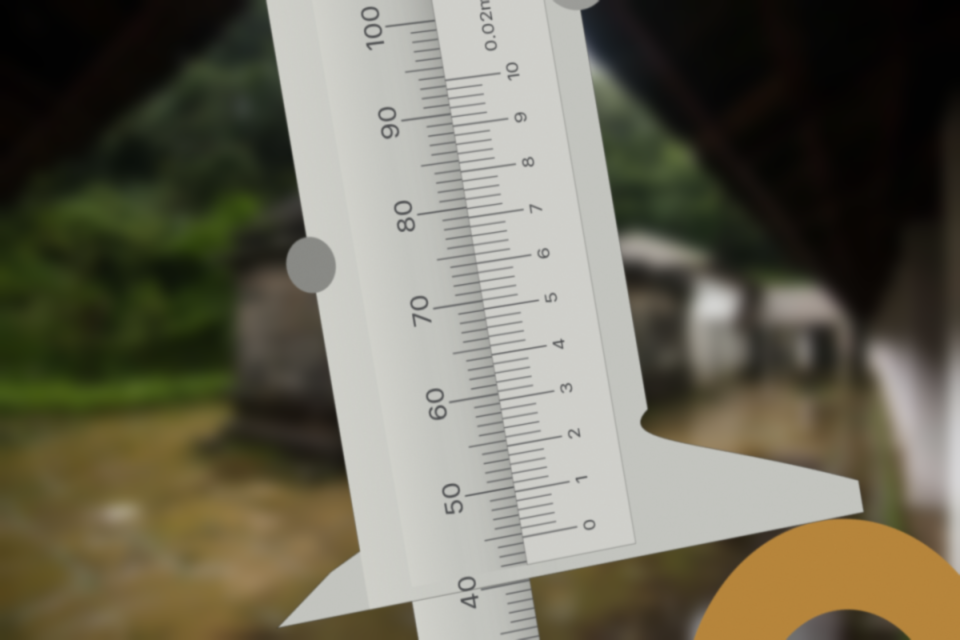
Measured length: 44.6
